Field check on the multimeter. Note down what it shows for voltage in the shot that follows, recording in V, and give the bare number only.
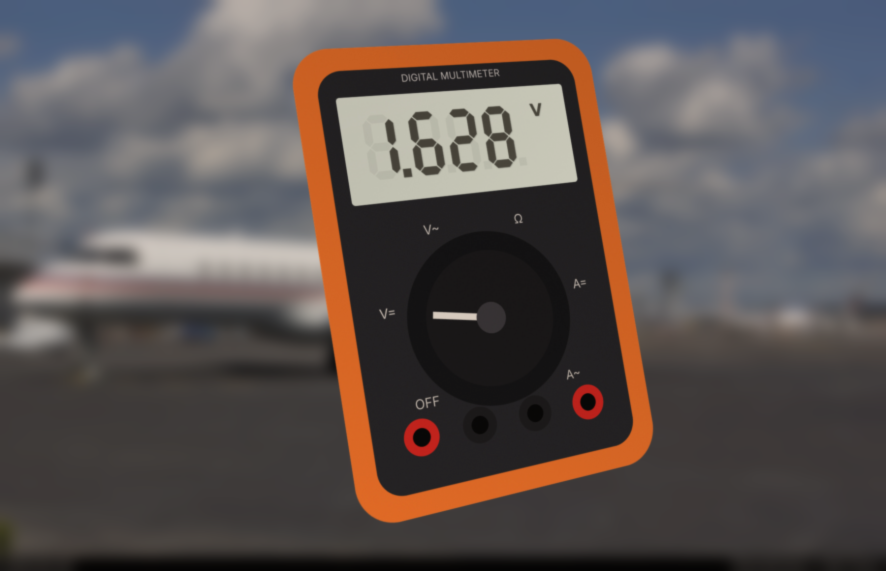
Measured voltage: 1.628
